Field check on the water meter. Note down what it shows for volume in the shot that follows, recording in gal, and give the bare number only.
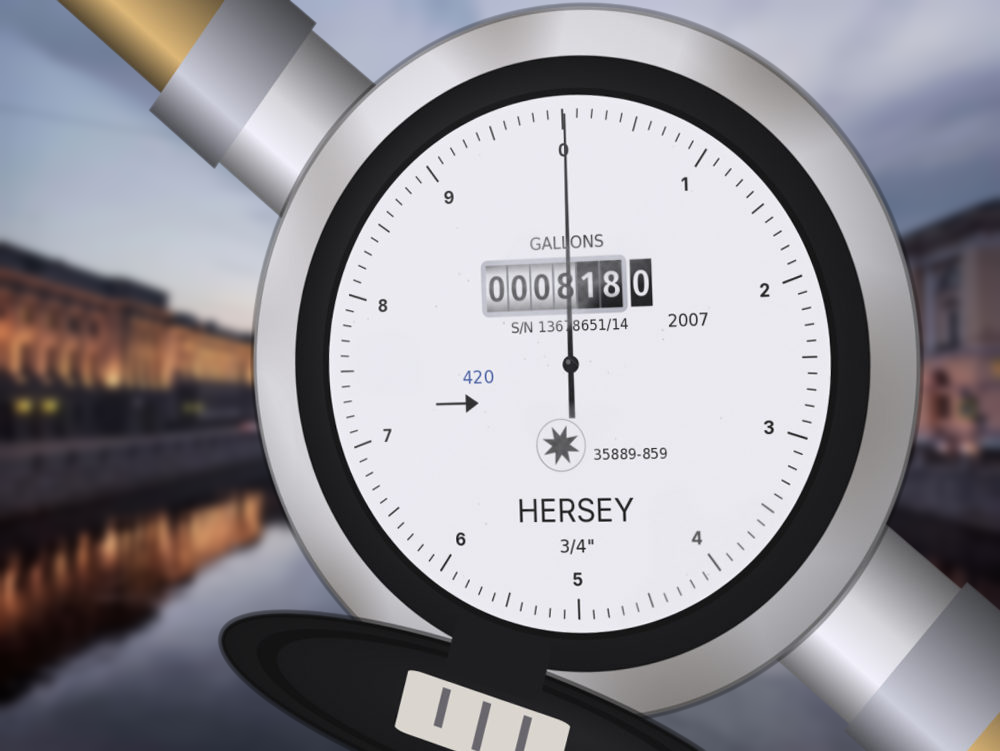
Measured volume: 8180.0
